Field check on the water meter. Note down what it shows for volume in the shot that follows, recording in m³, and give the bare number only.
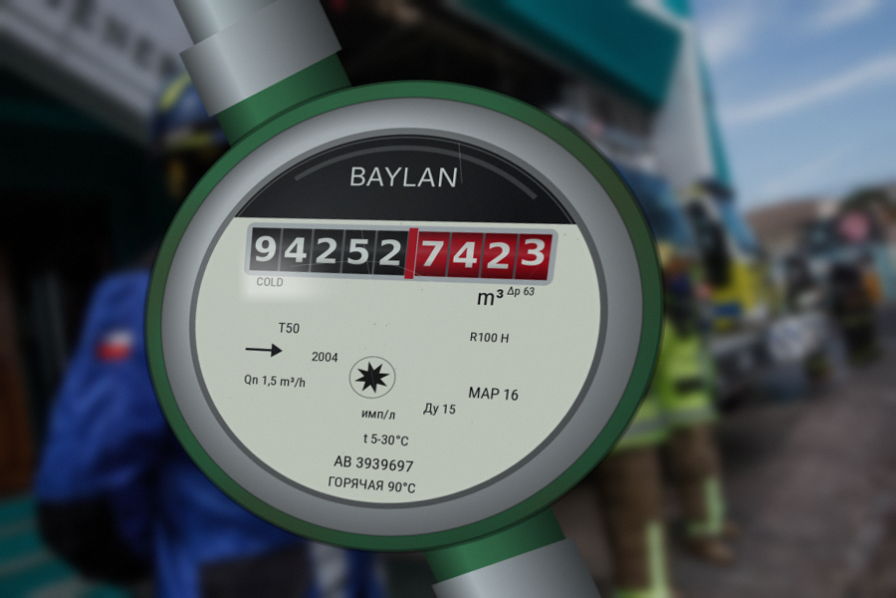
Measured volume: 94252.7423
